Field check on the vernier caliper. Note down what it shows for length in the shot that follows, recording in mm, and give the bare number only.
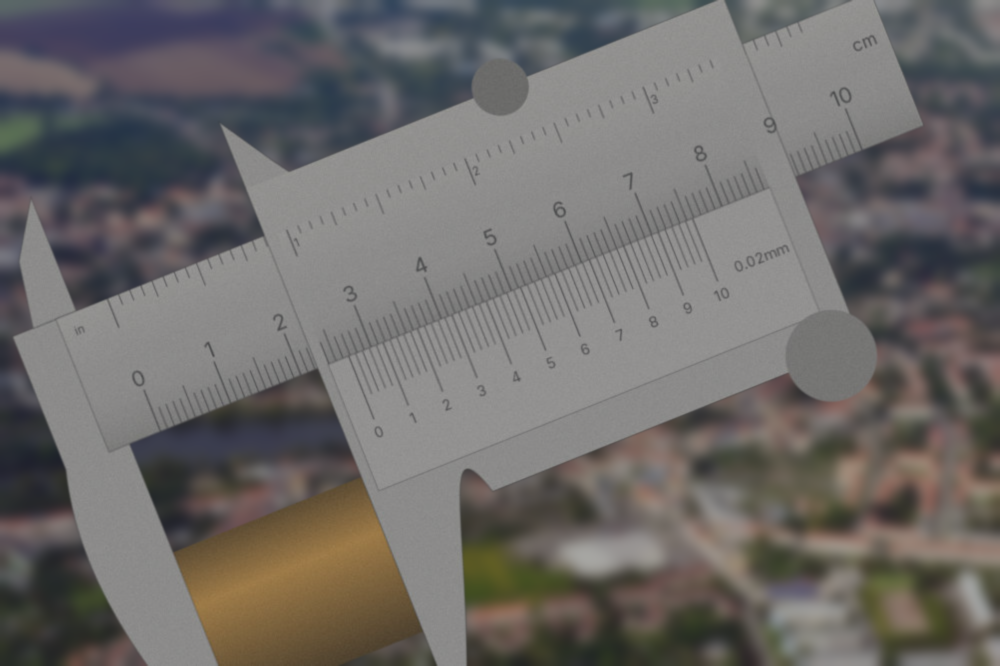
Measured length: 26.8
